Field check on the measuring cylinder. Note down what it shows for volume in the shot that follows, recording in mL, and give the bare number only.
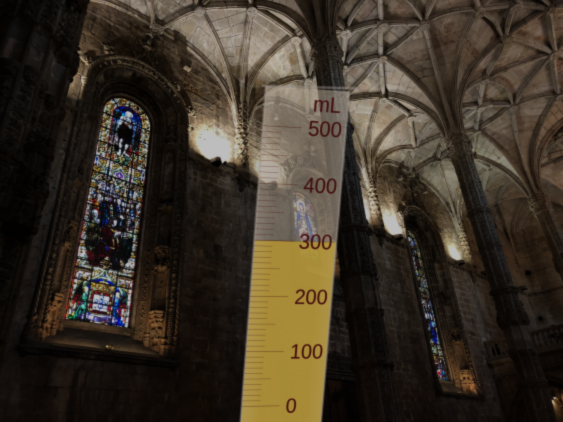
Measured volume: 300
